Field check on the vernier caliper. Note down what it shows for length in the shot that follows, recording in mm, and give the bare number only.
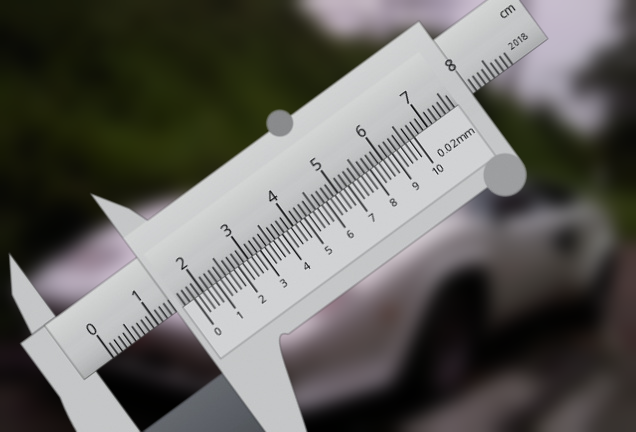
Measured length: 18.0
